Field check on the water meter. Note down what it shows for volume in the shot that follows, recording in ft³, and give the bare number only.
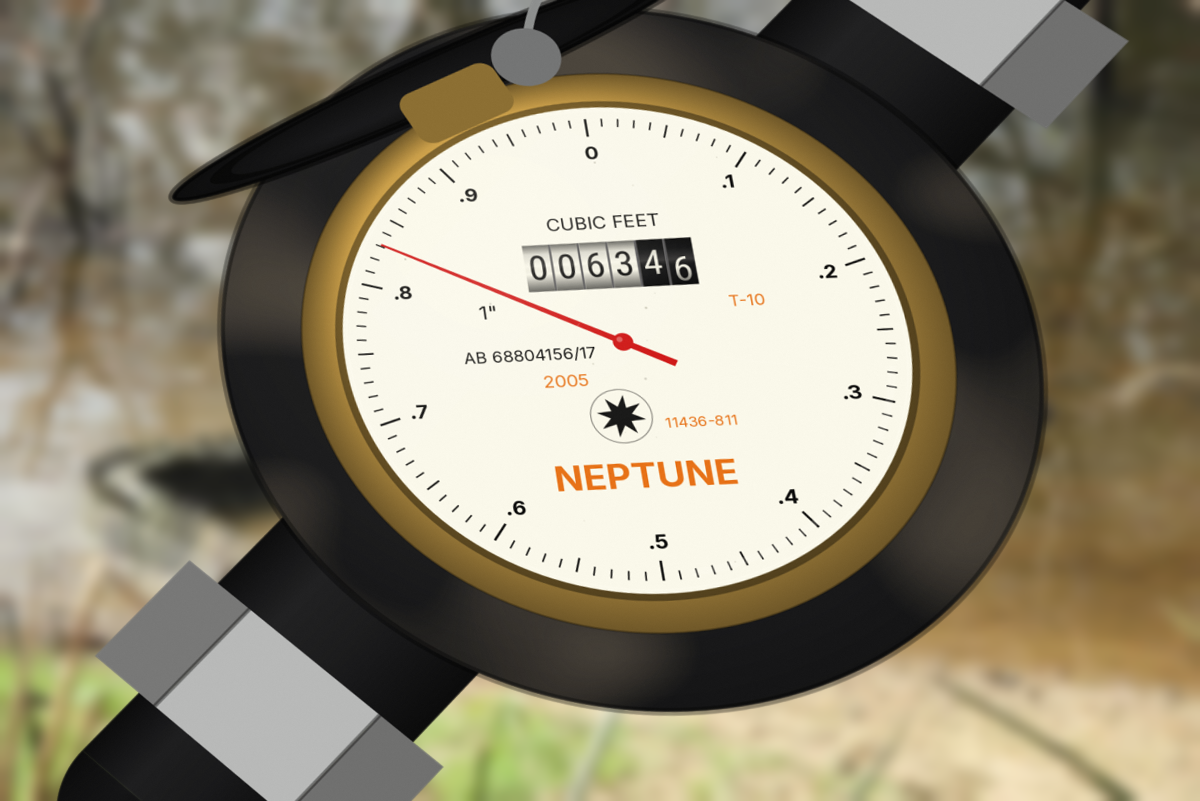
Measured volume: 6345.83
